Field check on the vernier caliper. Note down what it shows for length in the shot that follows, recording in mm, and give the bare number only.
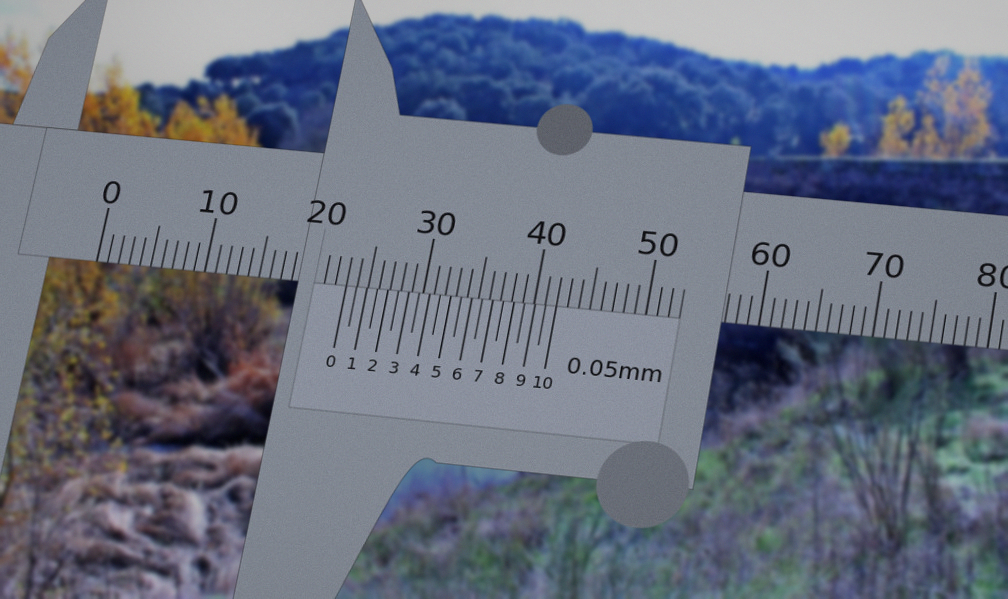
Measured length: 23.0
